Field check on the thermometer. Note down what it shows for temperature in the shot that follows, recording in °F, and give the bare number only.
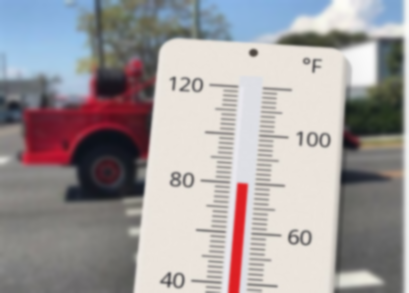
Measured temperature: 80
